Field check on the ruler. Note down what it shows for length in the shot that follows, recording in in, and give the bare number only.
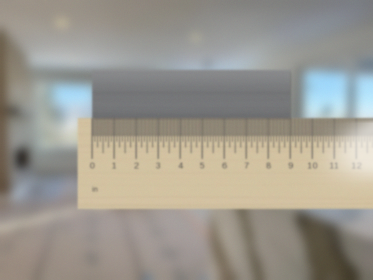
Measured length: 9
